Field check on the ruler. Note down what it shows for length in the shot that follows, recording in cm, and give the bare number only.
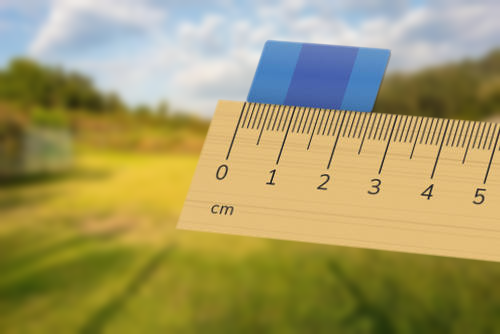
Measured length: 2.5
